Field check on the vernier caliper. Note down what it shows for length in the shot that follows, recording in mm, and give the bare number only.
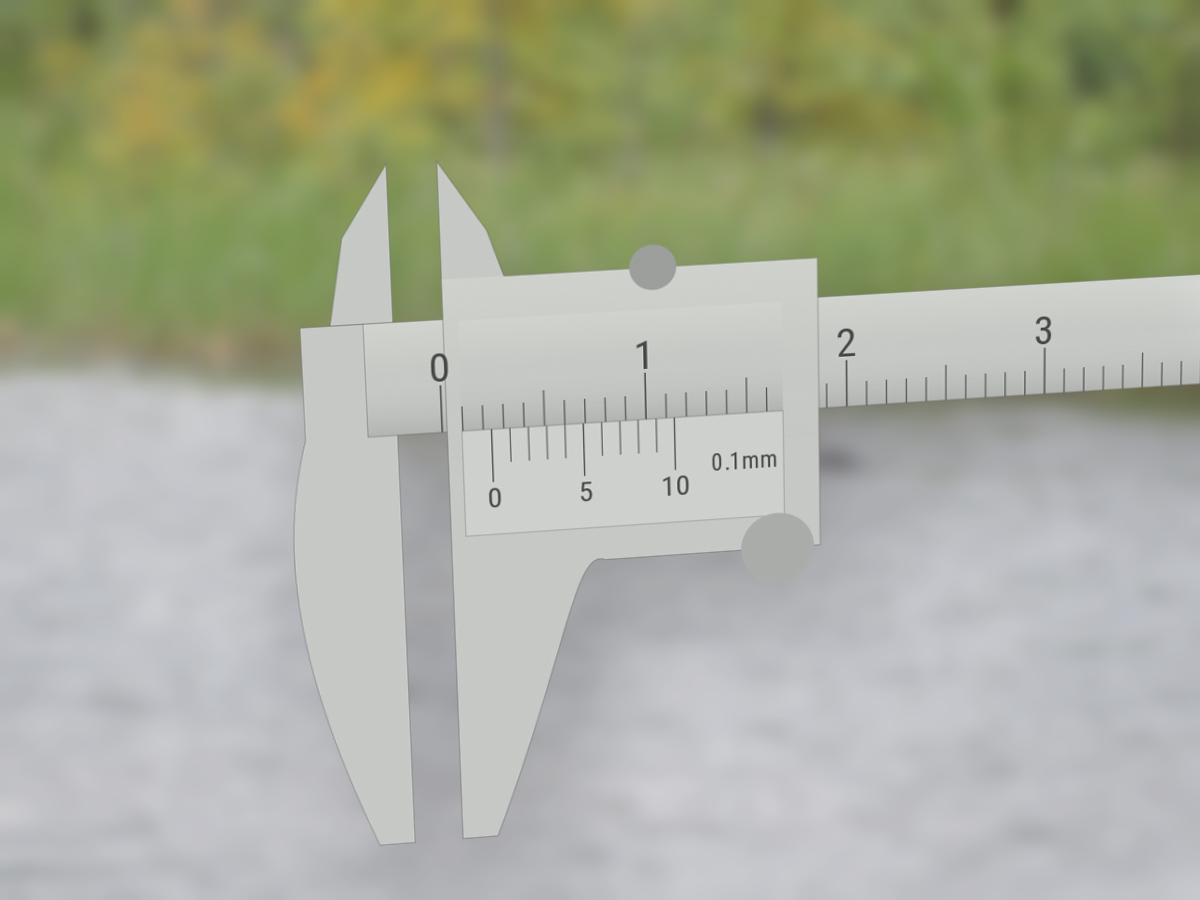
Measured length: 2.4
